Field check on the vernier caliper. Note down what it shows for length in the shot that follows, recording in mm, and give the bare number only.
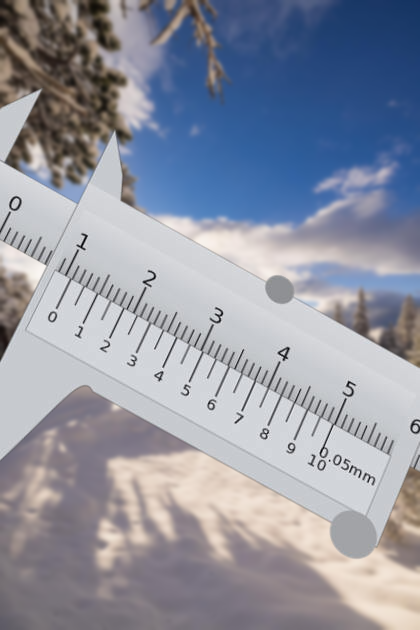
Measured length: 10.8
